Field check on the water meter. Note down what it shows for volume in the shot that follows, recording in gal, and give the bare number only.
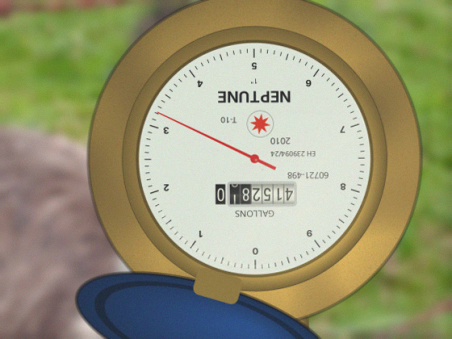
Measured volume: 4152813.2
